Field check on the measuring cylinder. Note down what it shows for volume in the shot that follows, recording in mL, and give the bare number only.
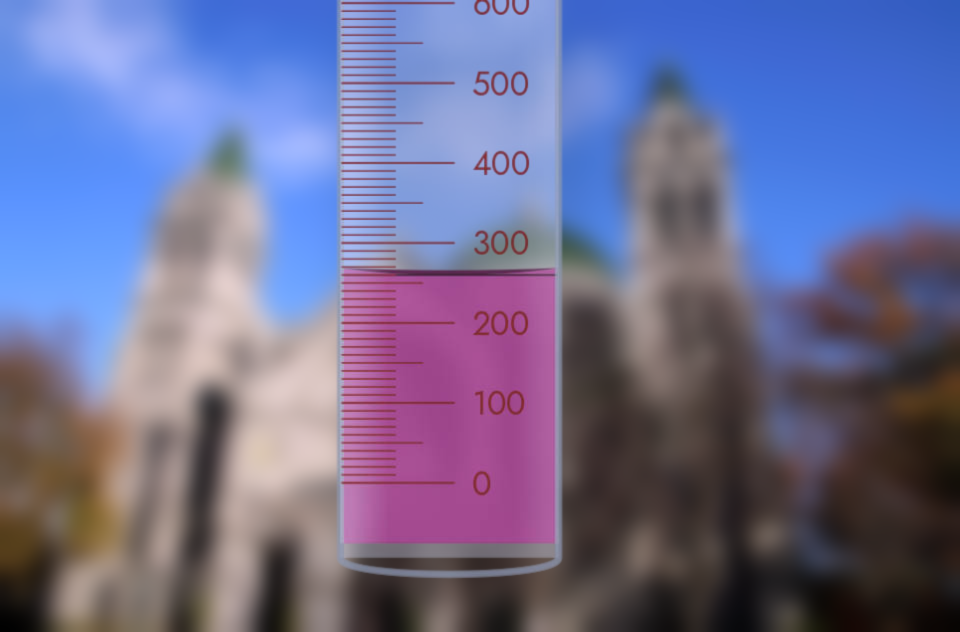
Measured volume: 260
